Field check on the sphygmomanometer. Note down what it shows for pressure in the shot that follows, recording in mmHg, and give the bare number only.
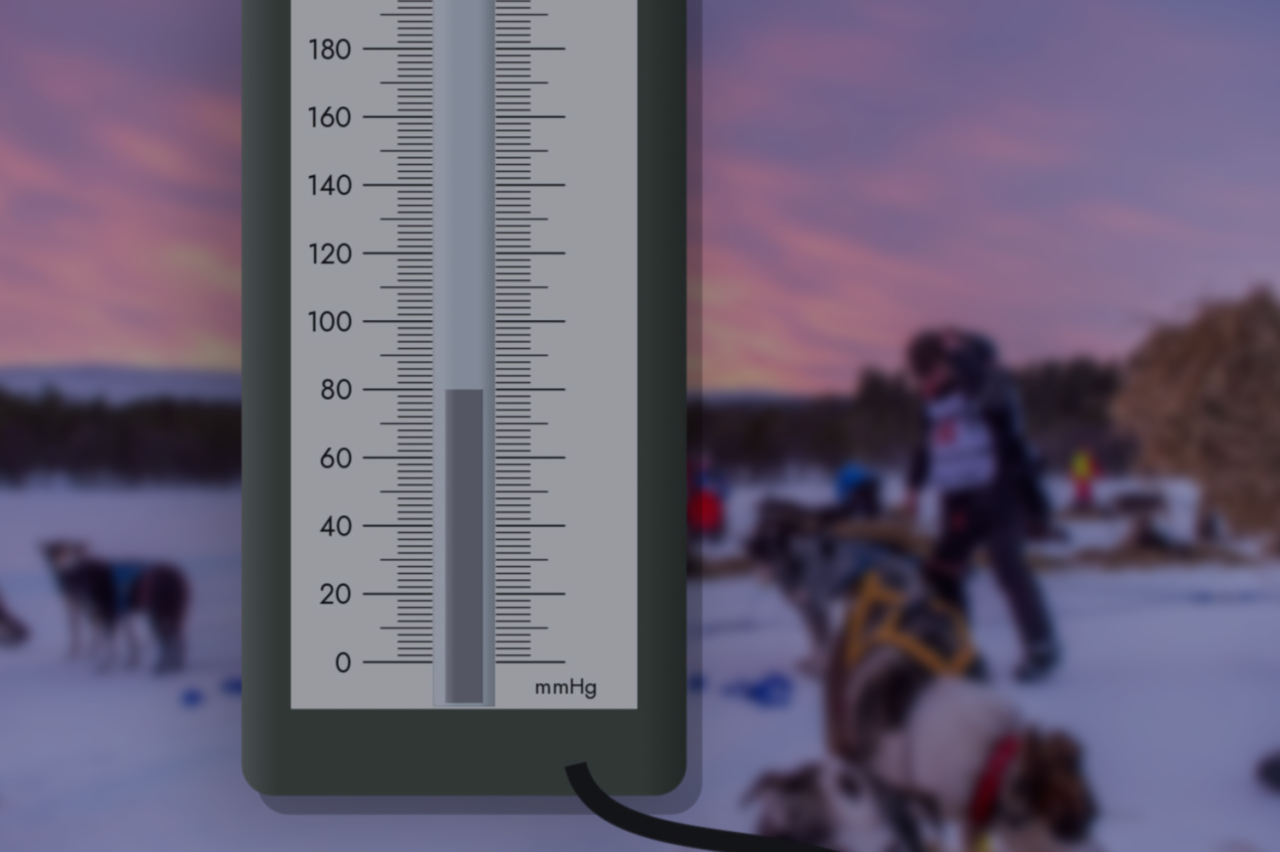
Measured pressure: 80
